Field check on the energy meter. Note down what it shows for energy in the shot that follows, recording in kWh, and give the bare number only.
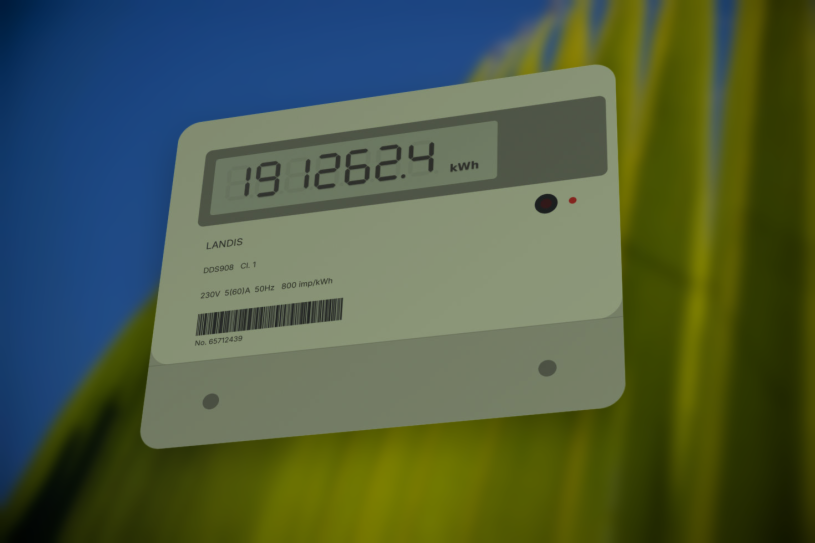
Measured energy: 191262.4
